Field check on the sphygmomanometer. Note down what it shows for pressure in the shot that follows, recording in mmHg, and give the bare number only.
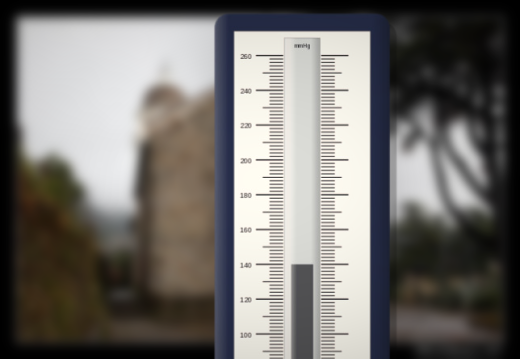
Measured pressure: 140
